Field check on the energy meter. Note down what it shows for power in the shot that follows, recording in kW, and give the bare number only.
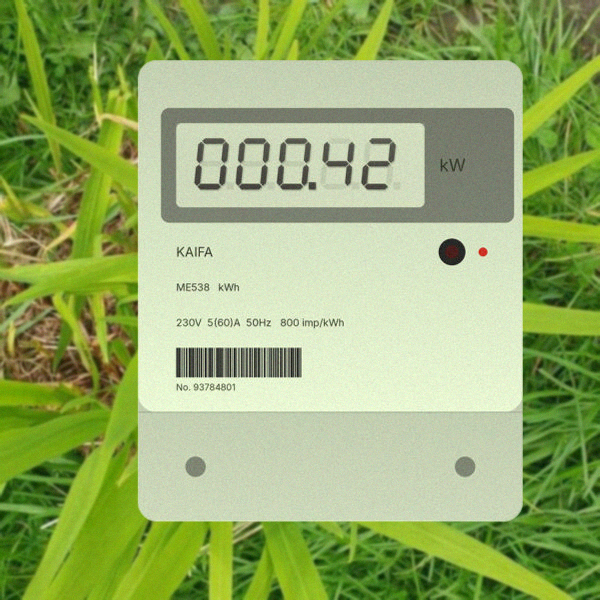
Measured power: 0.42
